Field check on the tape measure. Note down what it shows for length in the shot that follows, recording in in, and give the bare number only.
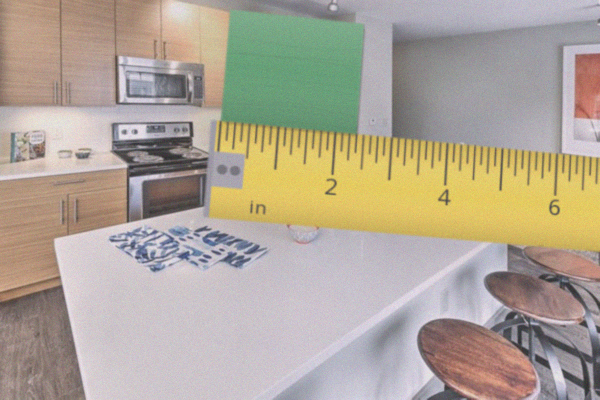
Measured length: 2.375
